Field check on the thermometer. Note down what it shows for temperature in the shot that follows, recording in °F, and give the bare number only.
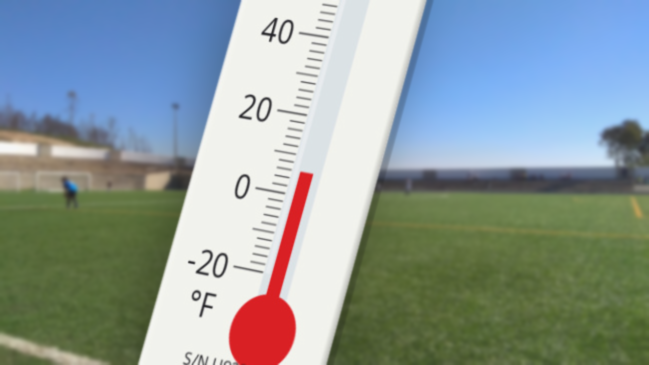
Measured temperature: 6
